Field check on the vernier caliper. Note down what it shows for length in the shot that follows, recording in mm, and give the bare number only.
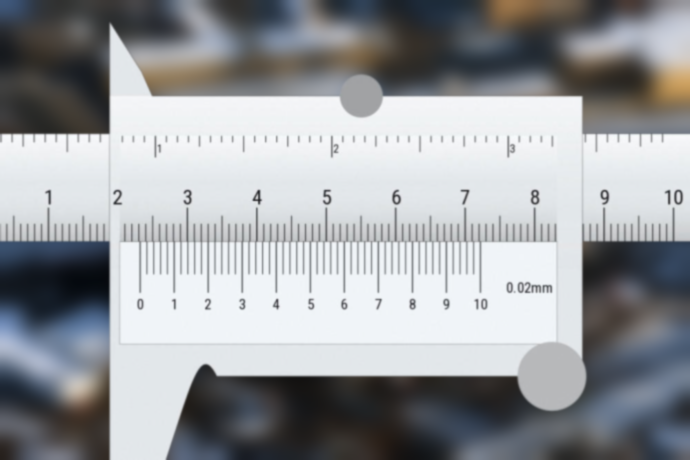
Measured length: 23.2
